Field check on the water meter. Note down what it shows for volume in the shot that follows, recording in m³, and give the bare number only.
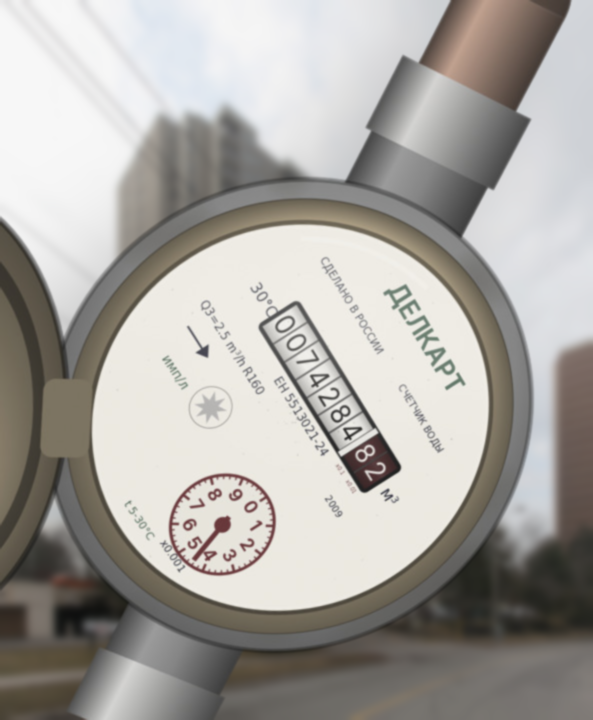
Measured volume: 74284.824
